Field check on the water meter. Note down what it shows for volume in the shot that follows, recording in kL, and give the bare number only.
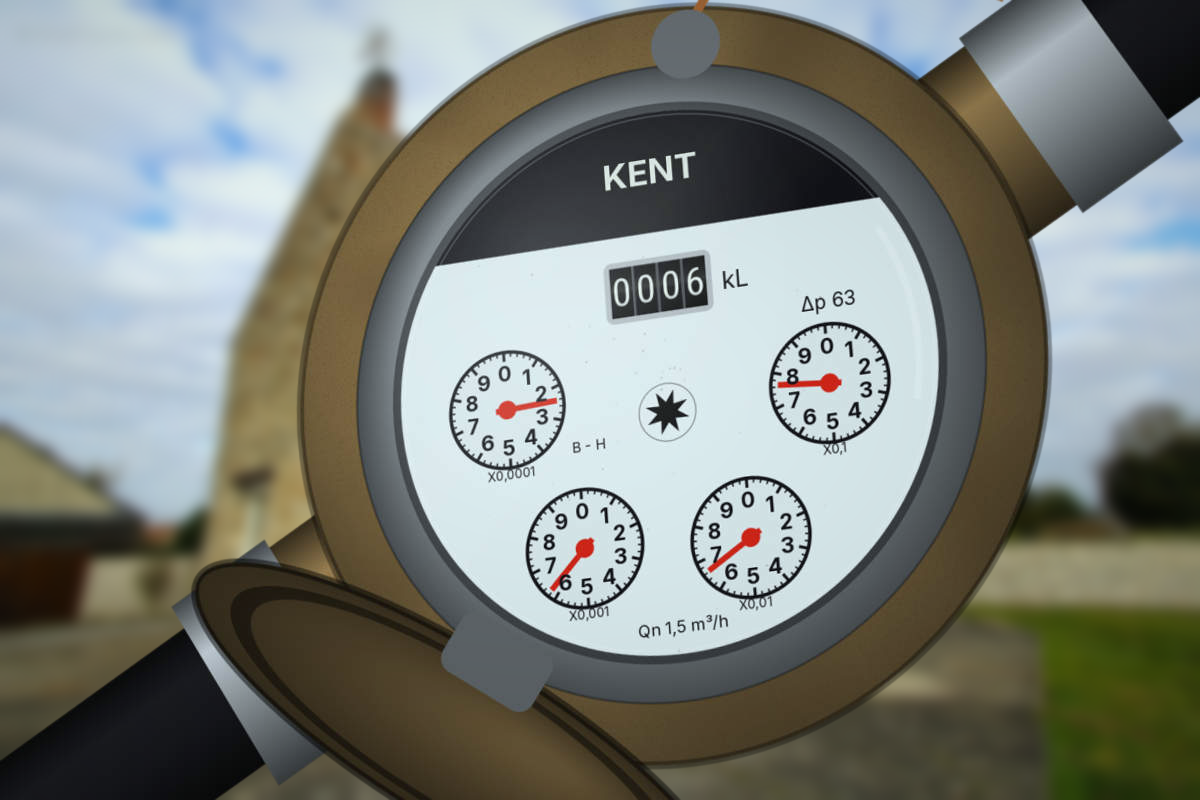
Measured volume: 6.7662
